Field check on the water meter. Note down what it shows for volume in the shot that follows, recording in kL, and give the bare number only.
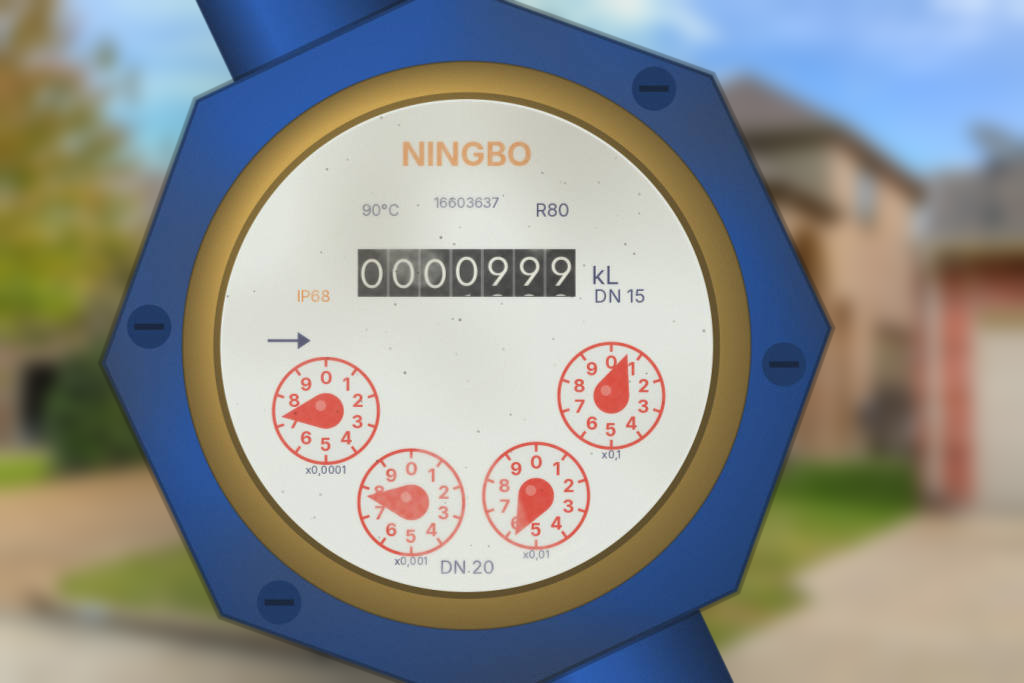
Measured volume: 999.0577
